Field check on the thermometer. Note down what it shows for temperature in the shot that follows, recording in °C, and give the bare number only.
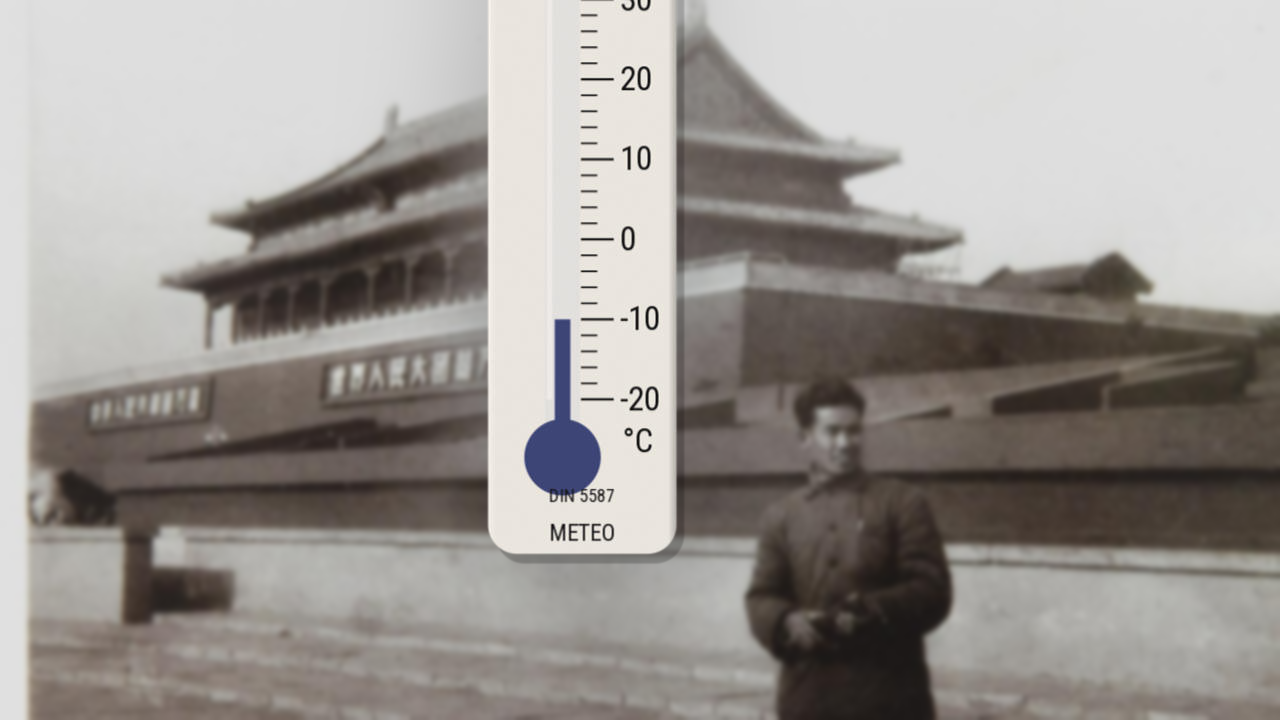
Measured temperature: -10
